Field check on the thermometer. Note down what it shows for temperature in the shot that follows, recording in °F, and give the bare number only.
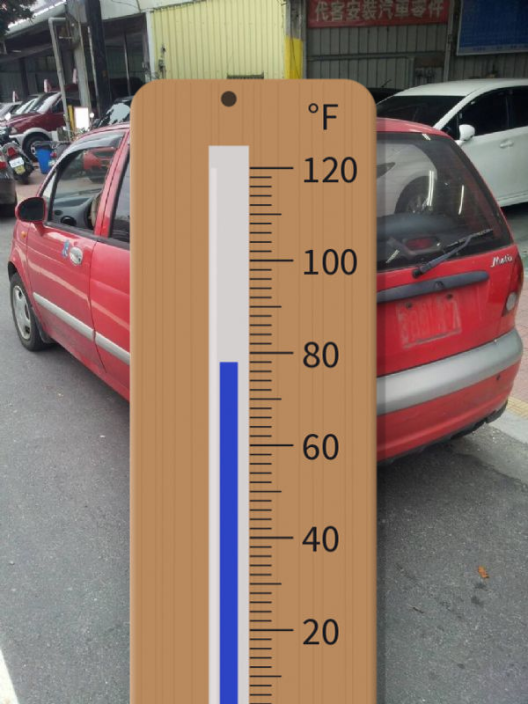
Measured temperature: 78
